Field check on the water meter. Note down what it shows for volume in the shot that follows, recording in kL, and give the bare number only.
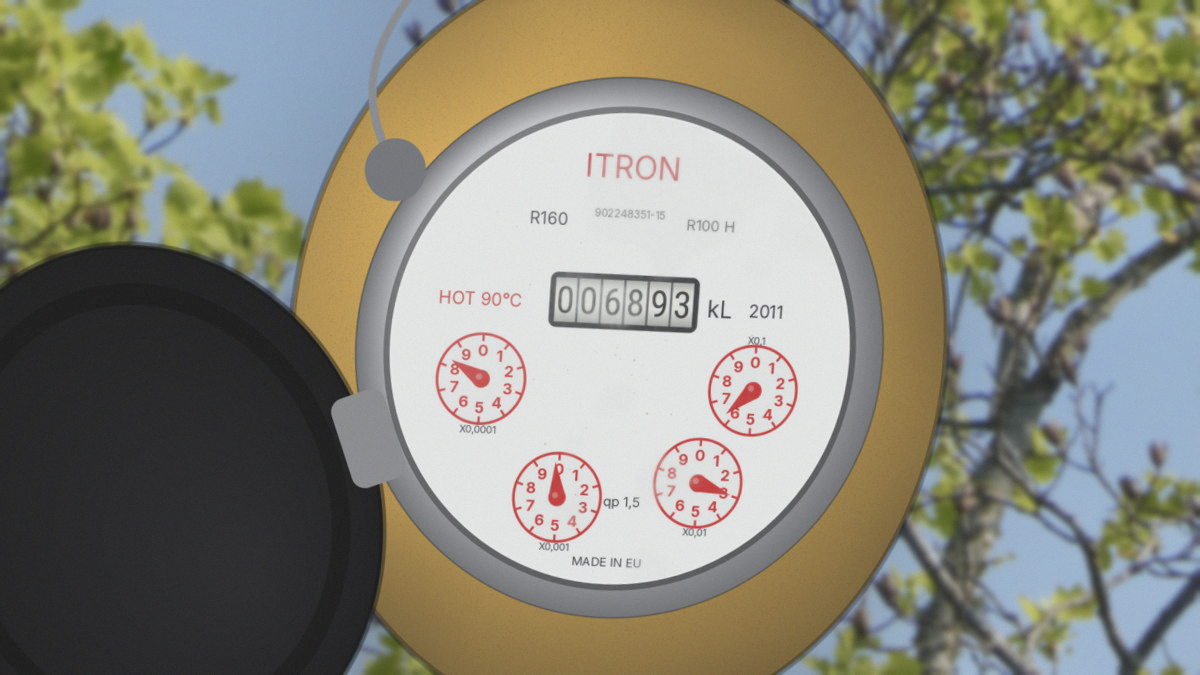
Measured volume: 6893.6298
